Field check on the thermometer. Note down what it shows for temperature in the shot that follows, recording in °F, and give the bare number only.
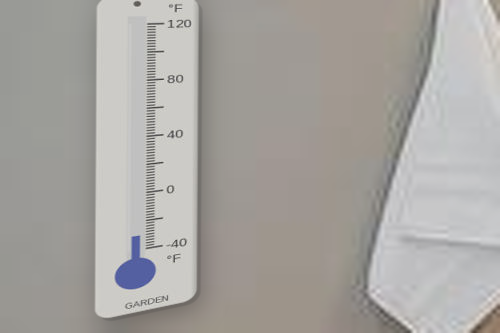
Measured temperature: -30
